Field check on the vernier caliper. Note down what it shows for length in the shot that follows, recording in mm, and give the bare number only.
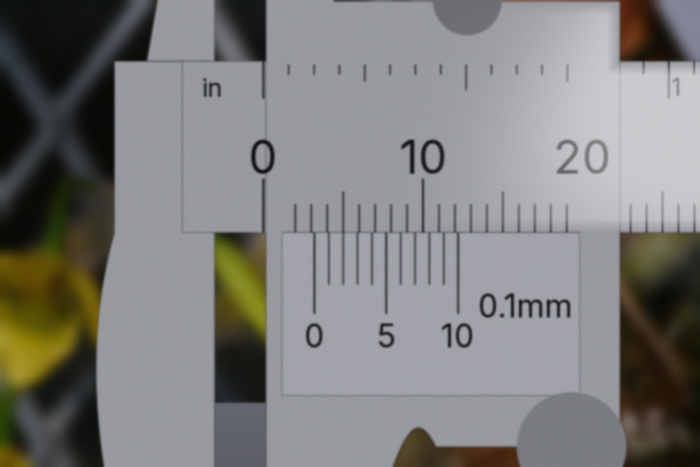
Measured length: 3.2
